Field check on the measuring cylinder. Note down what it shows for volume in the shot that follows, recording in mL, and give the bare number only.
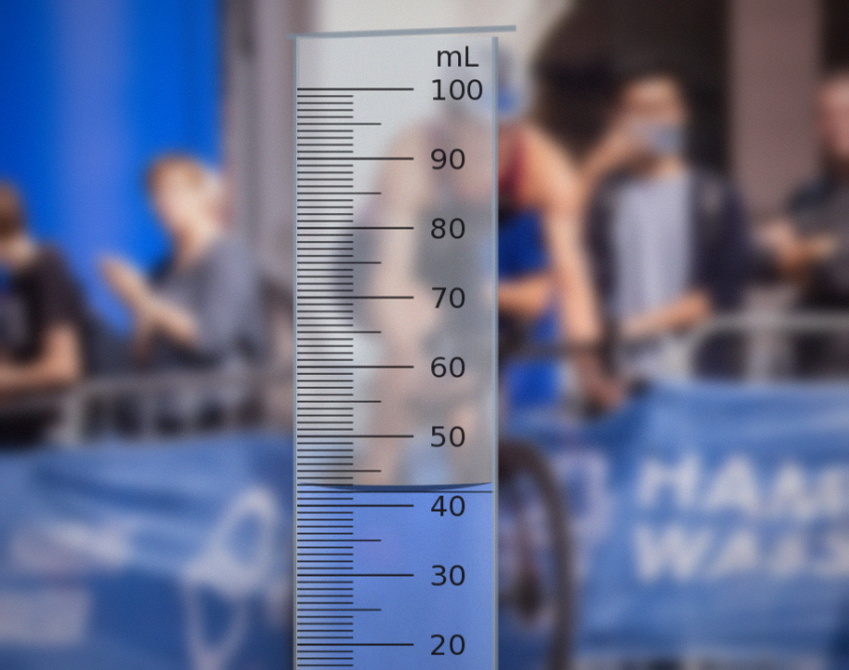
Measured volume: 42
